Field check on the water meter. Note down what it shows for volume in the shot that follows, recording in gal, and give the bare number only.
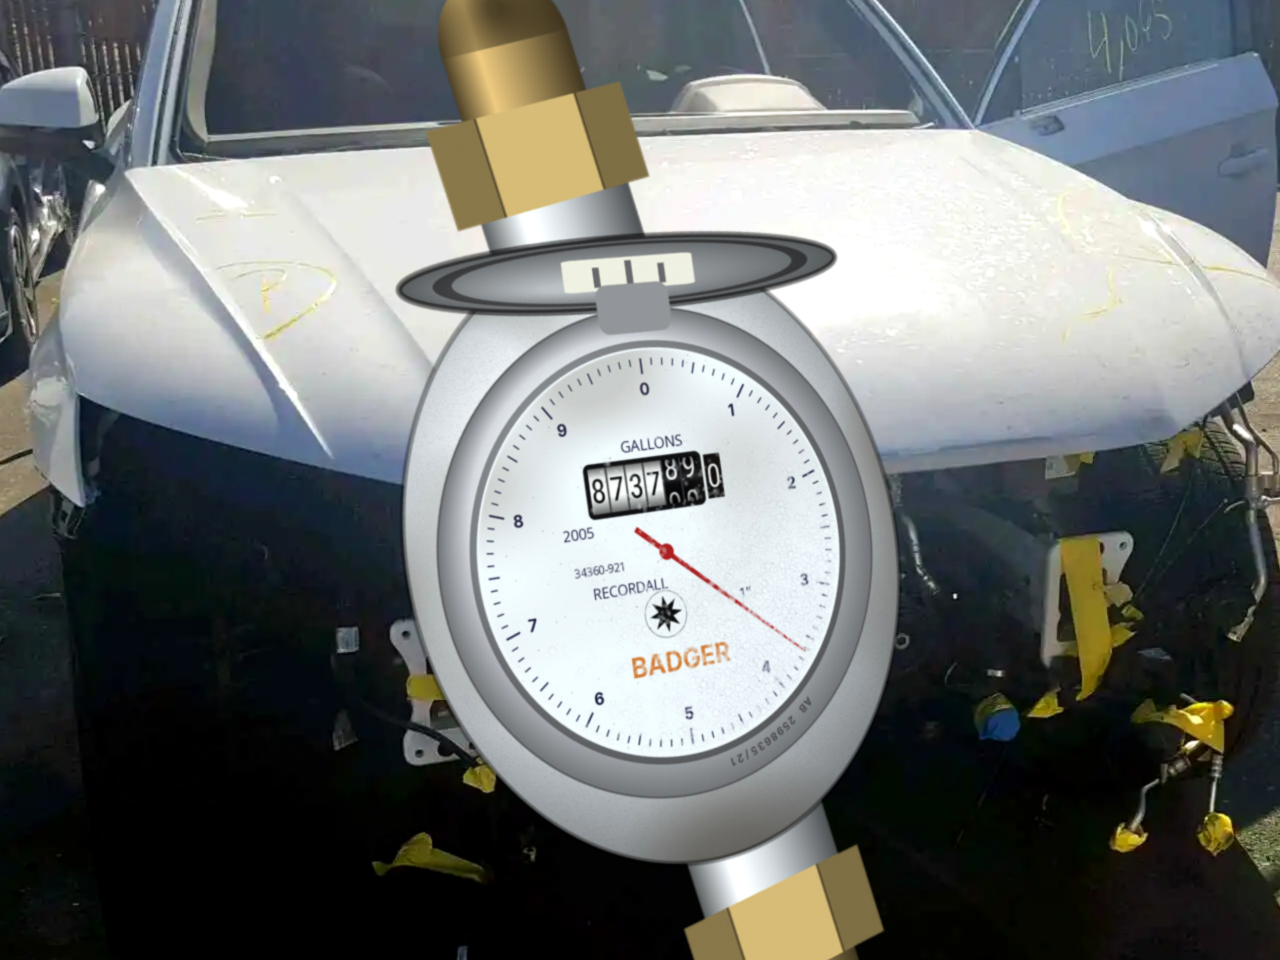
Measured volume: 8737893.6
